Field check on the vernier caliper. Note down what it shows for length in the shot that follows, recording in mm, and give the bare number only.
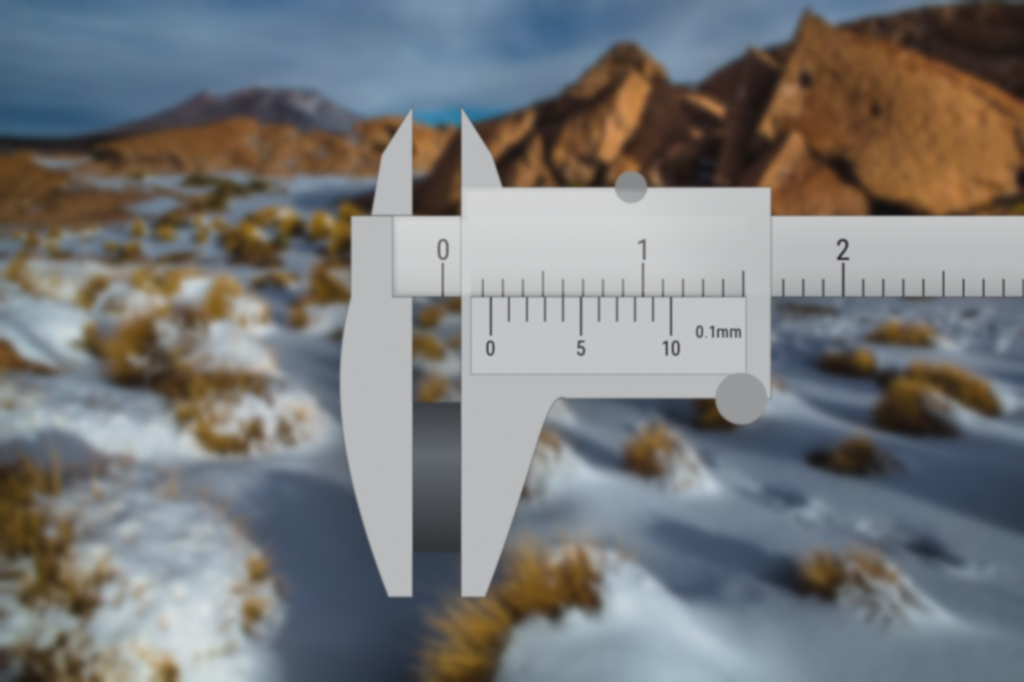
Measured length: 2.4
